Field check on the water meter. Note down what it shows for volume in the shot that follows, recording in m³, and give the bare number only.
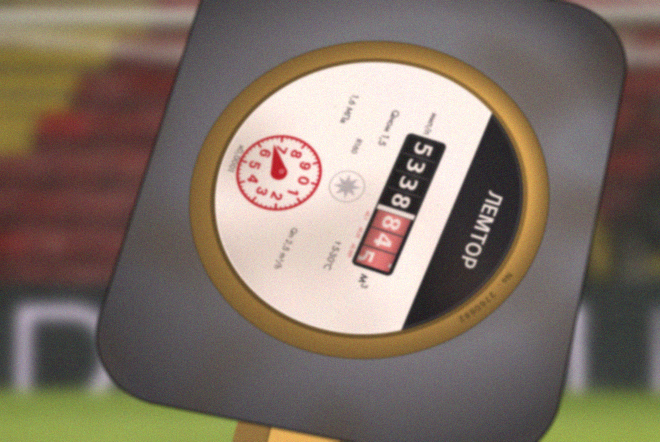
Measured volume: 5338.8446
